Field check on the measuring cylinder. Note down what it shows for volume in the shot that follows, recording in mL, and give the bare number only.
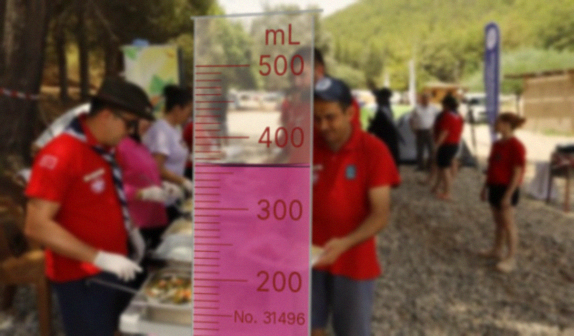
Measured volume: 360
